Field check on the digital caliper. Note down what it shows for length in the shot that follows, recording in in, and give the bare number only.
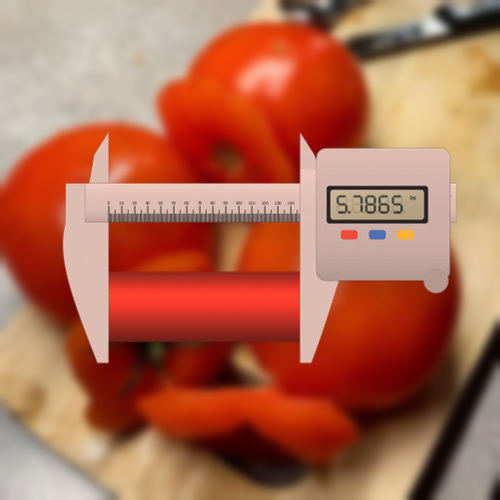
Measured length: 5.7865
